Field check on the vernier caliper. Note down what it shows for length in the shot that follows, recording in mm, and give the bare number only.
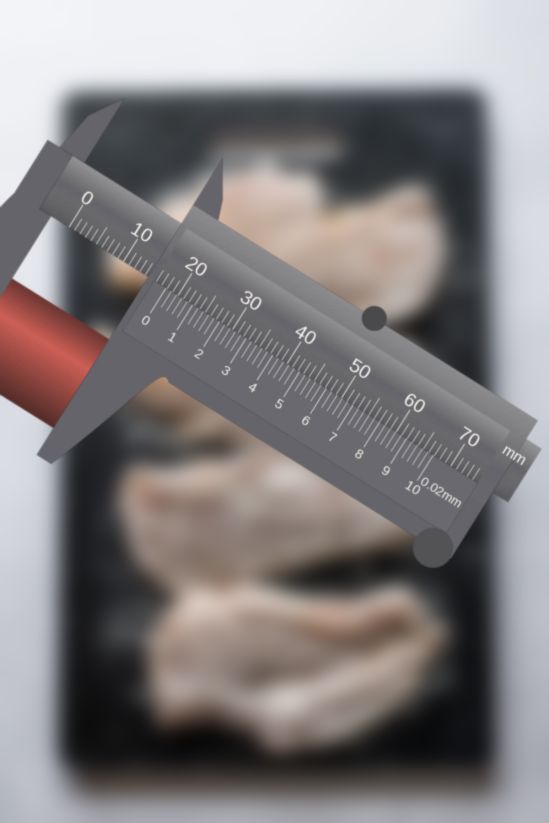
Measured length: 17.8
